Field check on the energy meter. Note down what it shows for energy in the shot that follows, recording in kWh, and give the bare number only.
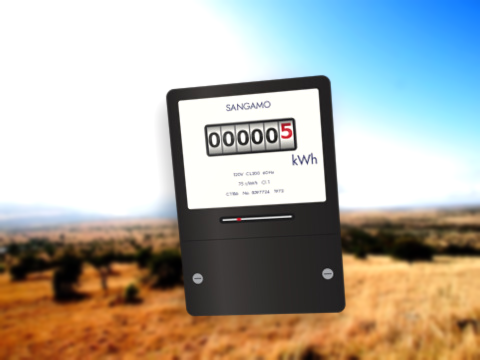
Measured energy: 0.5
